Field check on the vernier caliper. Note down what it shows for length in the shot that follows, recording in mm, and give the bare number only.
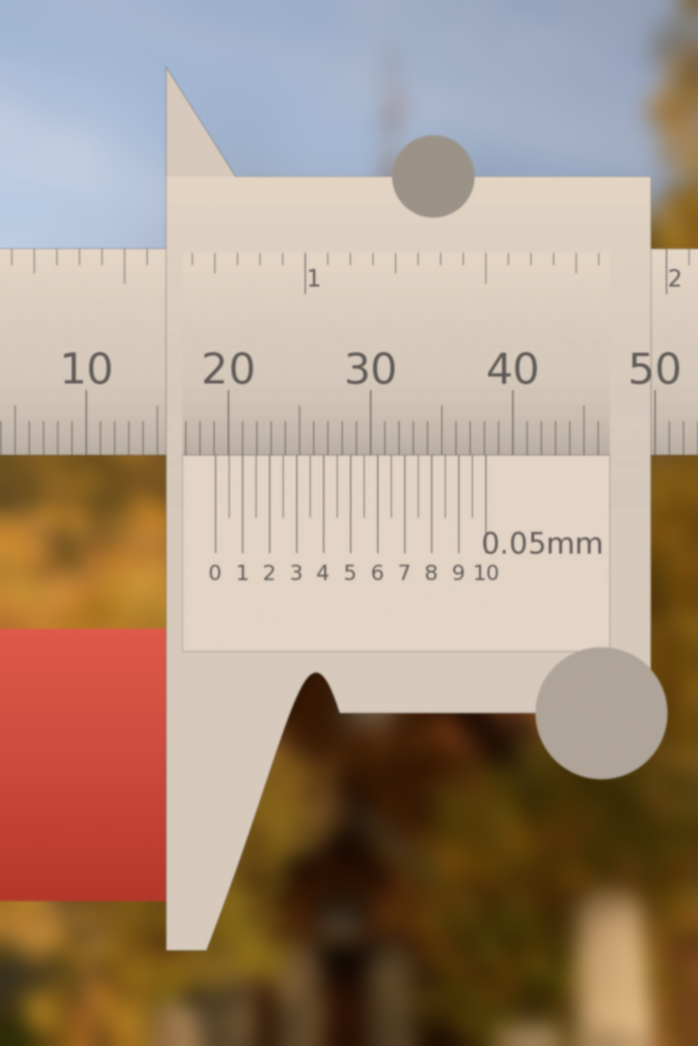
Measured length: 19.1
